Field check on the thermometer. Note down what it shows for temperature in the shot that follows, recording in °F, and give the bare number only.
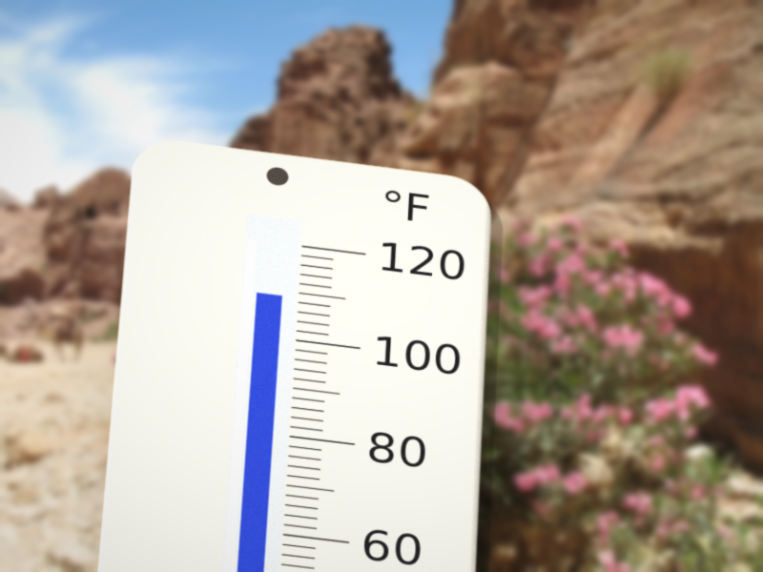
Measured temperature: 109
